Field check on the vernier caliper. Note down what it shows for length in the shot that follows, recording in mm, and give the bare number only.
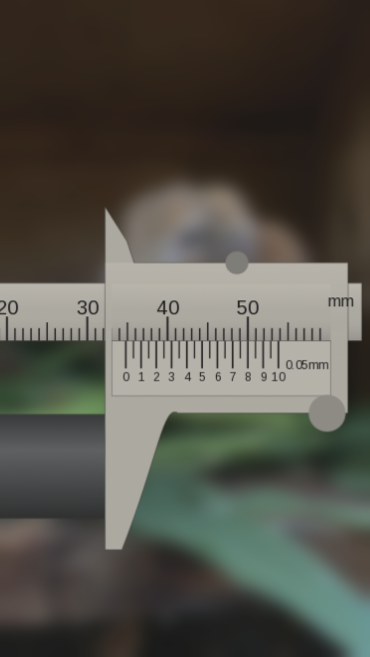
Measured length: 34.8
